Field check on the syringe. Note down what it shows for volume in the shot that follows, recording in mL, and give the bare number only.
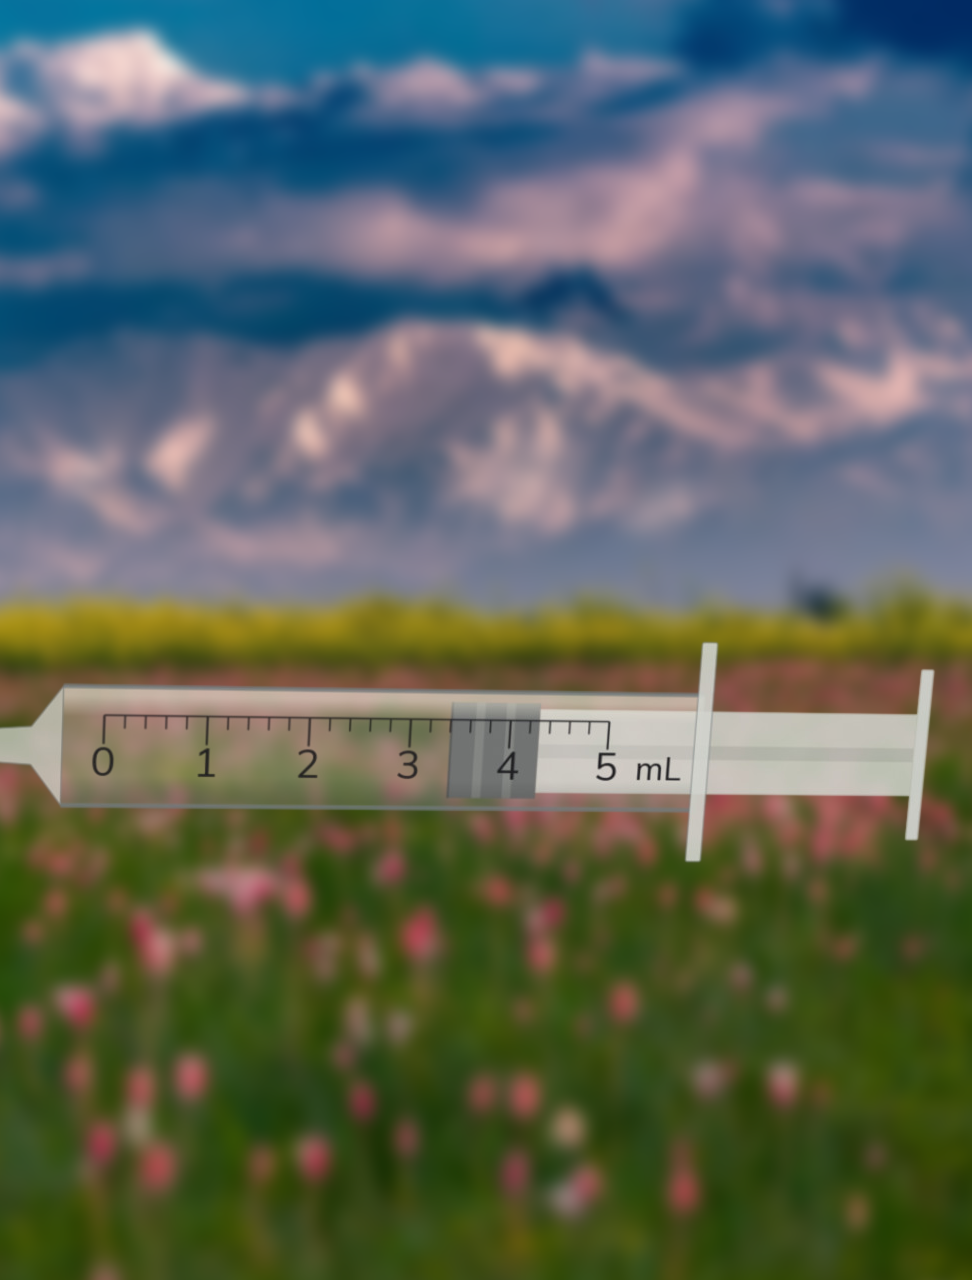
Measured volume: 3.4
